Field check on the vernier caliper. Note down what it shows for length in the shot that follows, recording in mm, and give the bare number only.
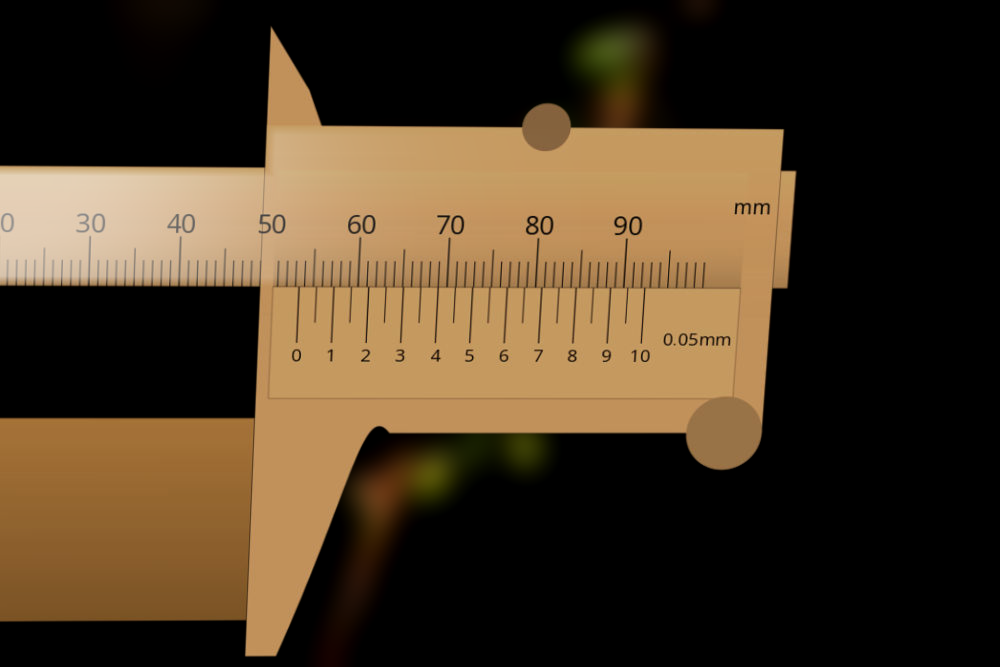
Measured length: 53.4
